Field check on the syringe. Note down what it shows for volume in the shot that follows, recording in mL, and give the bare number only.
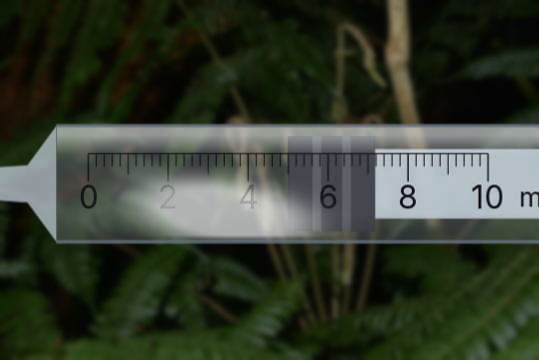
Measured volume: 5
